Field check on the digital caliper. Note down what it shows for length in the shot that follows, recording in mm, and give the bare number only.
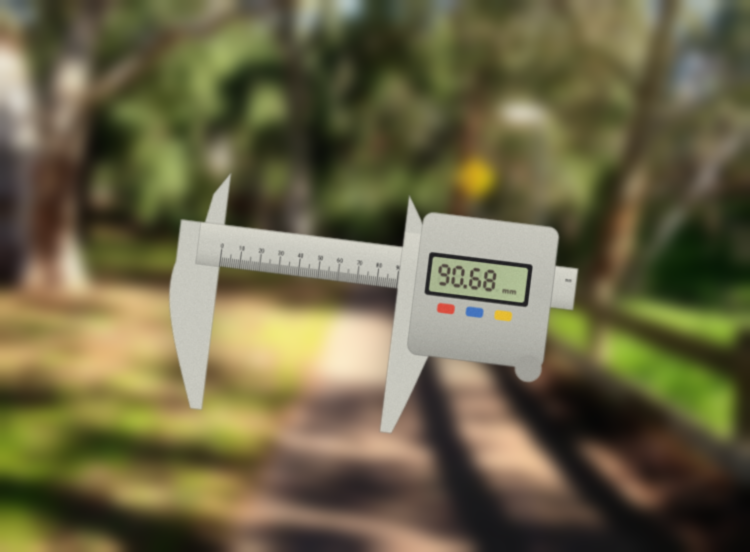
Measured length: 90.68
